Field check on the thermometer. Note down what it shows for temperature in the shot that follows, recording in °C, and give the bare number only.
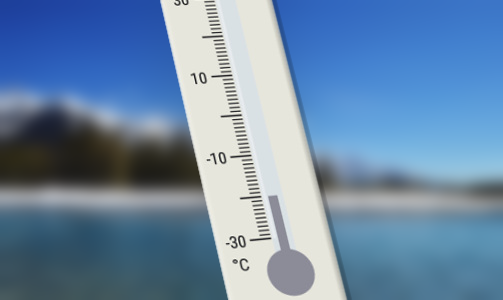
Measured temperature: -20
